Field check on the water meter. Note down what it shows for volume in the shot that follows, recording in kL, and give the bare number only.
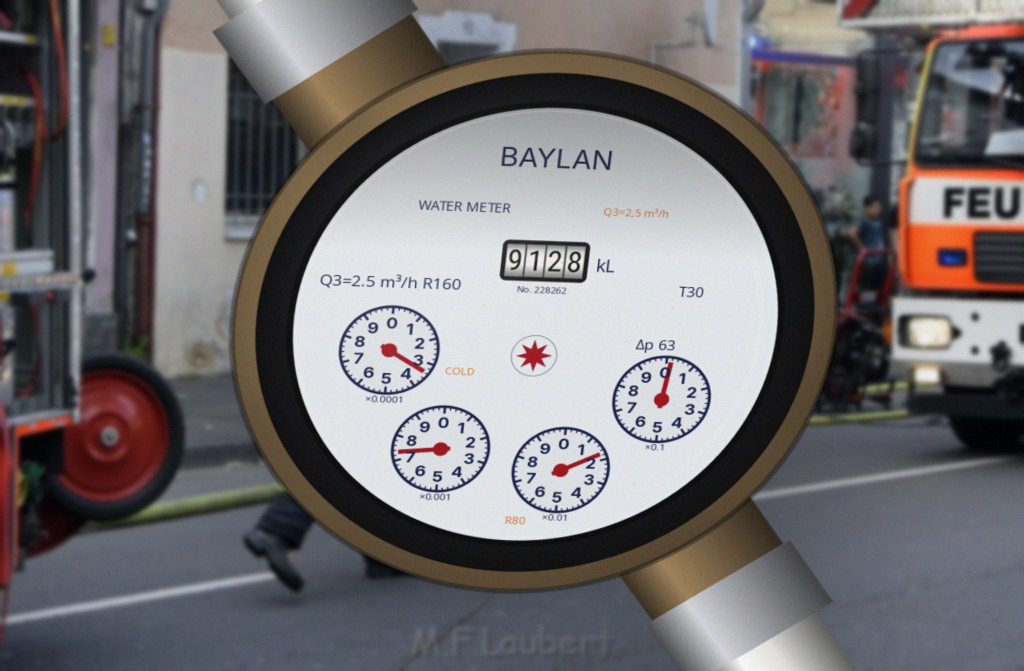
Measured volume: 9128.0173
